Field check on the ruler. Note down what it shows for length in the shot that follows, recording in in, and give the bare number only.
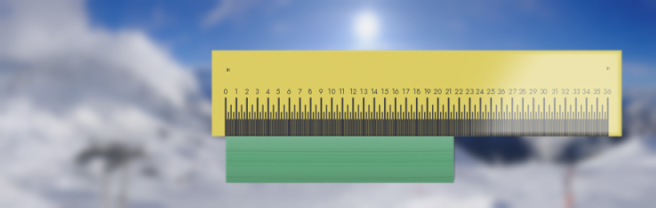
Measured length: 21.5
